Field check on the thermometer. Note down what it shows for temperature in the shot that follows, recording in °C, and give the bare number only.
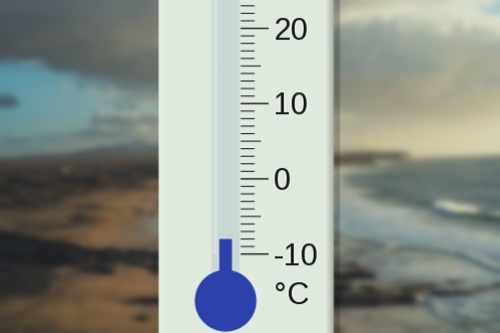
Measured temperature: -8
